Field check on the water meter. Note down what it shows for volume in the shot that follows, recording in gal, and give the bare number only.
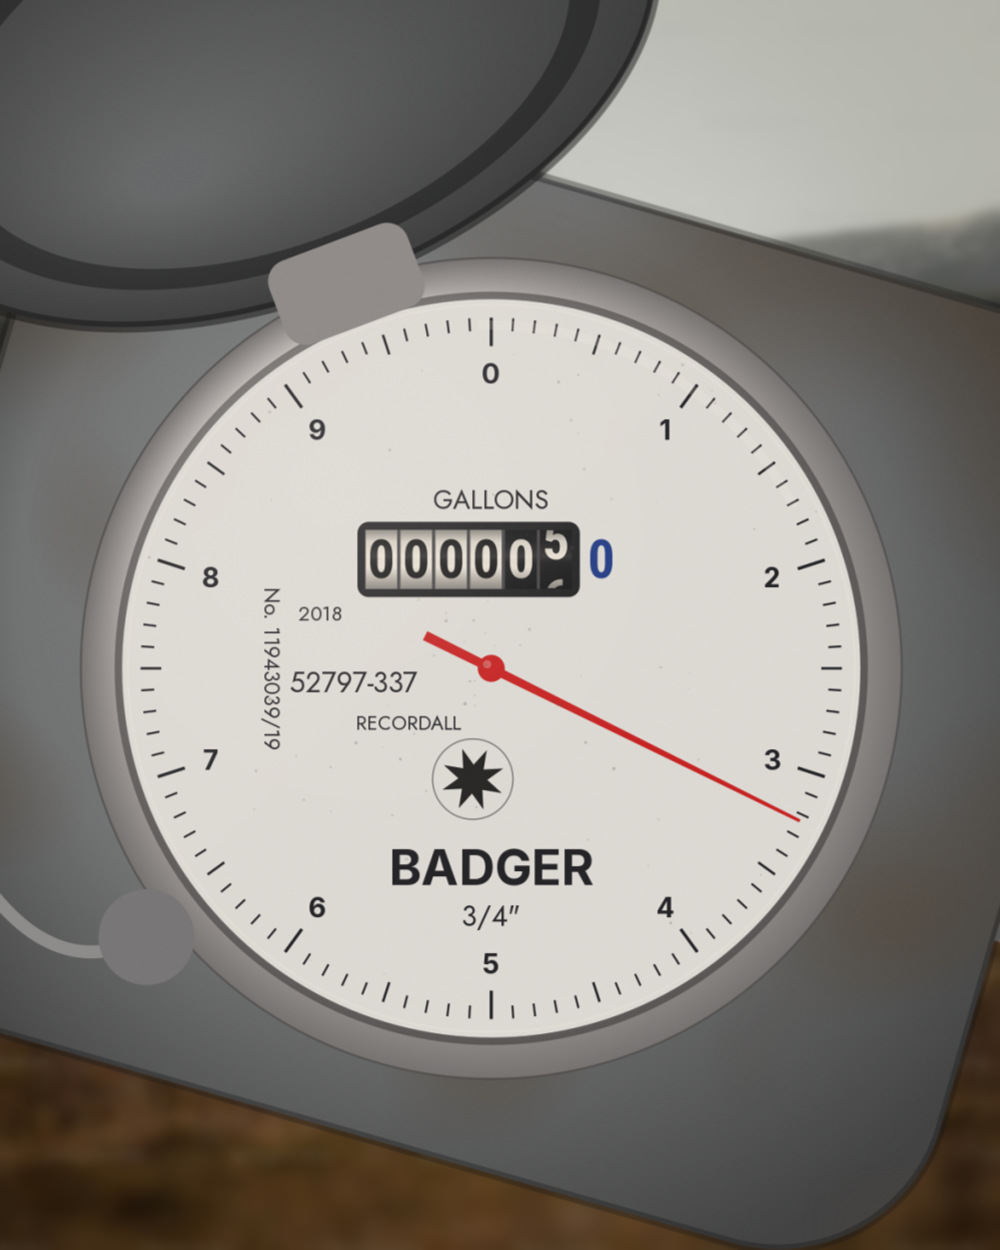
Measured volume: 53.2
